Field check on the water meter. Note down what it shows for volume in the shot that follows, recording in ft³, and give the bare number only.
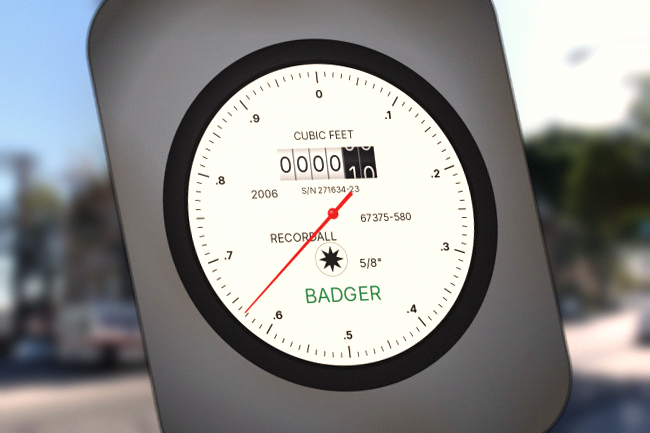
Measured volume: 9.63
